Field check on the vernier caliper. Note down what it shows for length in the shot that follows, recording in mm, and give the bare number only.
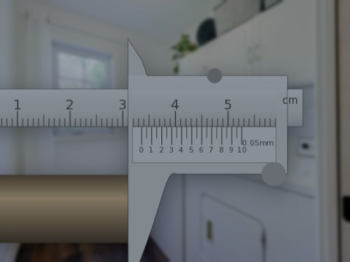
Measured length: 33.6
